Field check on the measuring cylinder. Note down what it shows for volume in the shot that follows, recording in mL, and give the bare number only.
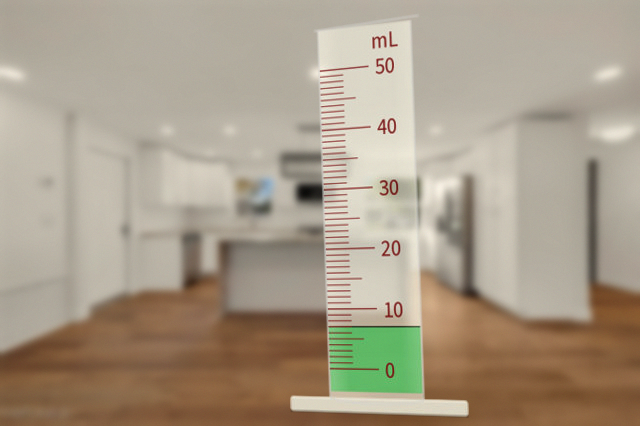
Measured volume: 7
